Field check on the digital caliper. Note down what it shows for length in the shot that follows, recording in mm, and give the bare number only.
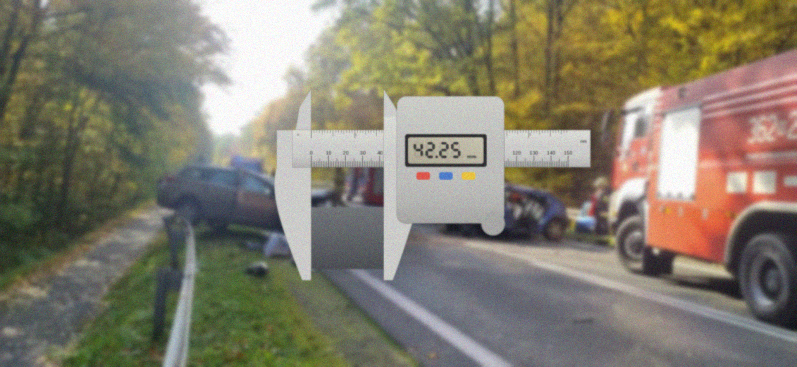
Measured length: 42.25
